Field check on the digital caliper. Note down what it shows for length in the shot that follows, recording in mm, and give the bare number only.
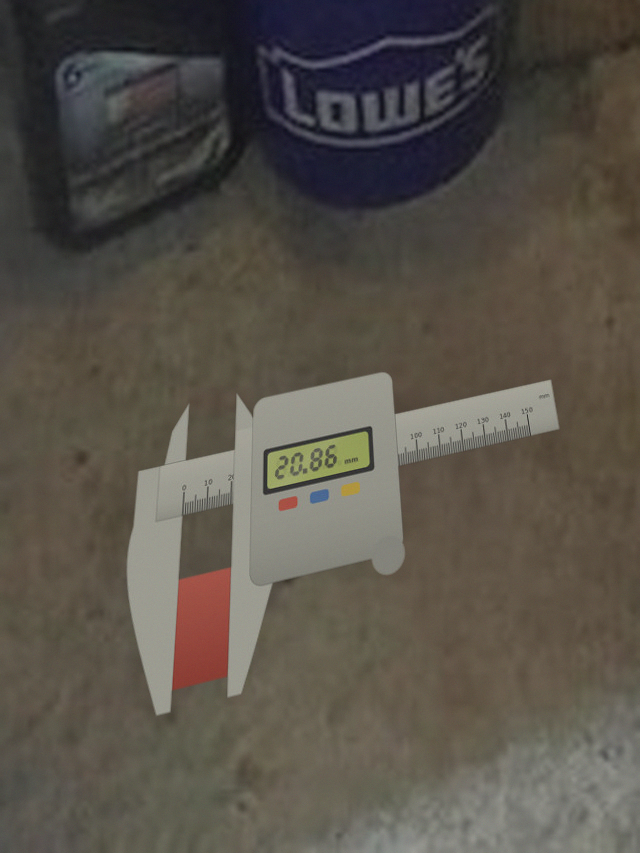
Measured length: 20.86
